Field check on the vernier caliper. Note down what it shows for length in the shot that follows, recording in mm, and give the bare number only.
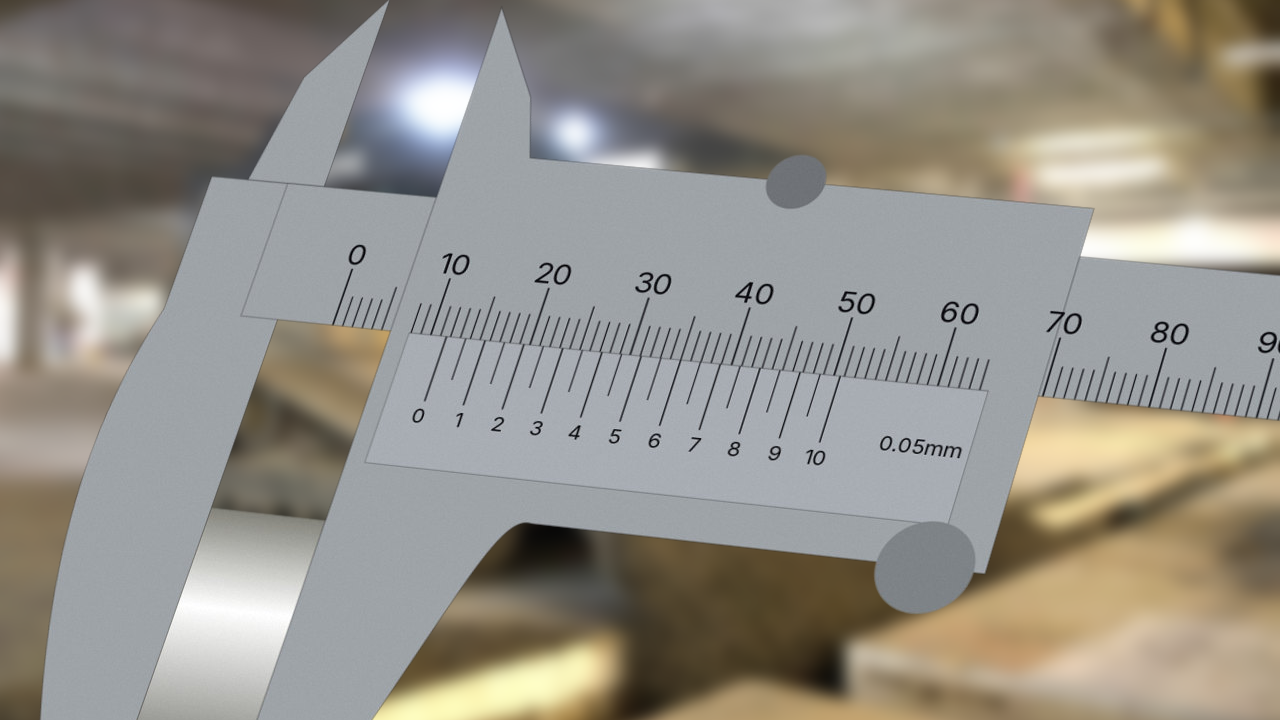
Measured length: 11.6
